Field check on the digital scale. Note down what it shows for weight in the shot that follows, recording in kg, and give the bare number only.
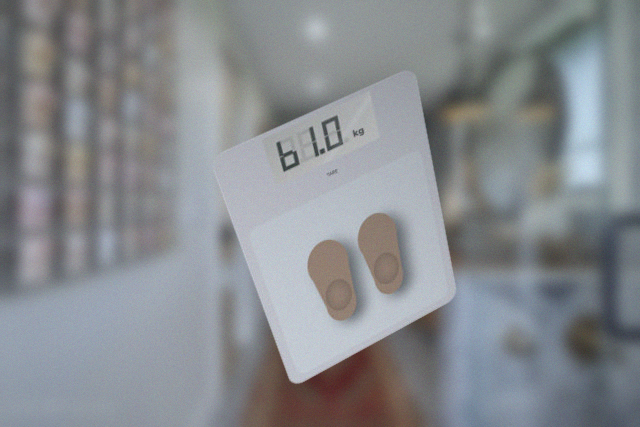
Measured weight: 61.0
